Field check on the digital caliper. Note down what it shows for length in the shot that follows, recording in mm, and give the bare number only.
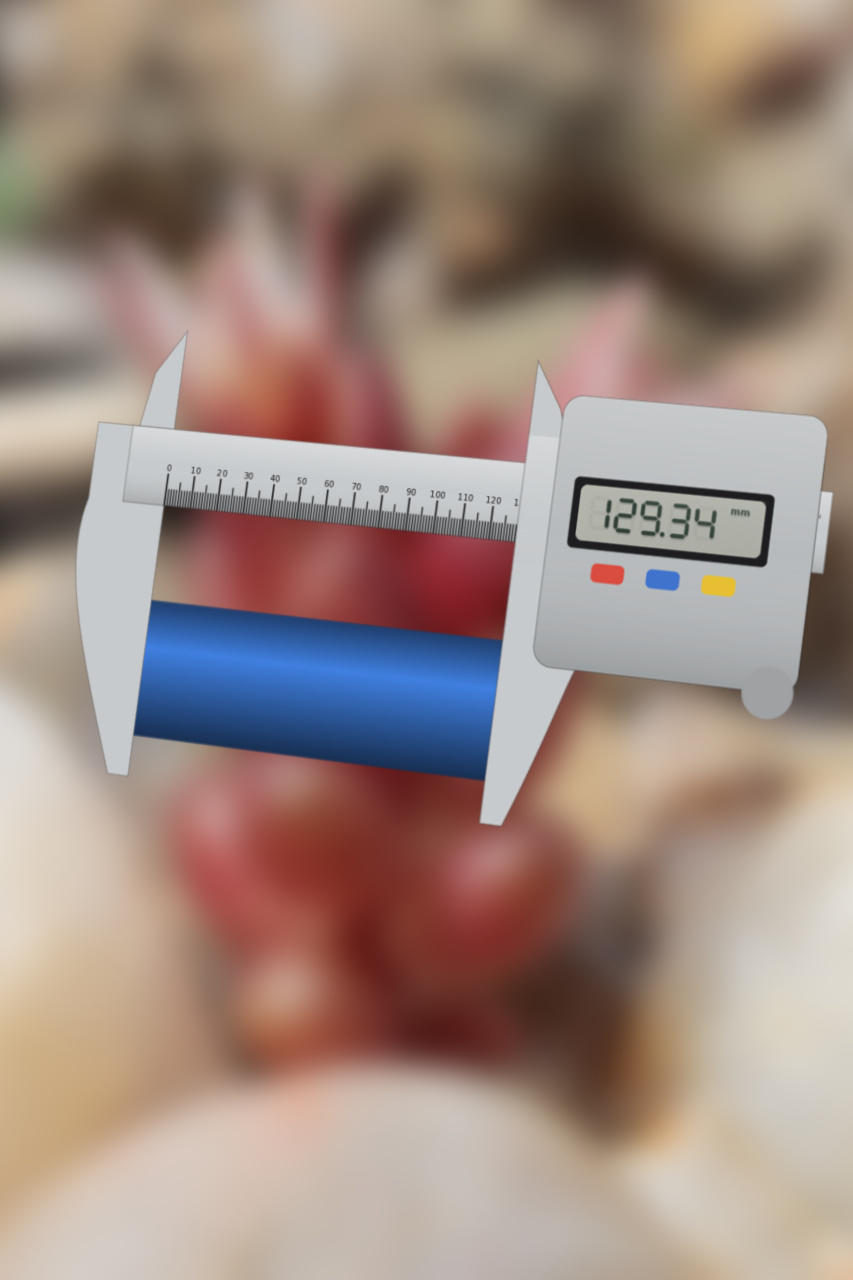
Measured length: 129.34
